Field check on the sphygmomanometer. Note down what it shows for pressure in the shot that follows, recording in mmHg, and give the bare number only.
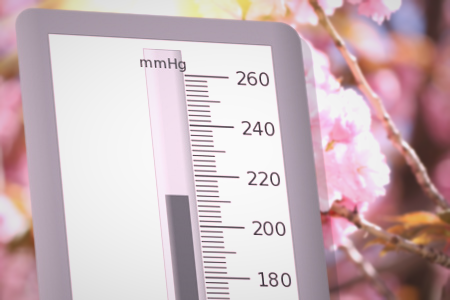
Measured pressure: 212
